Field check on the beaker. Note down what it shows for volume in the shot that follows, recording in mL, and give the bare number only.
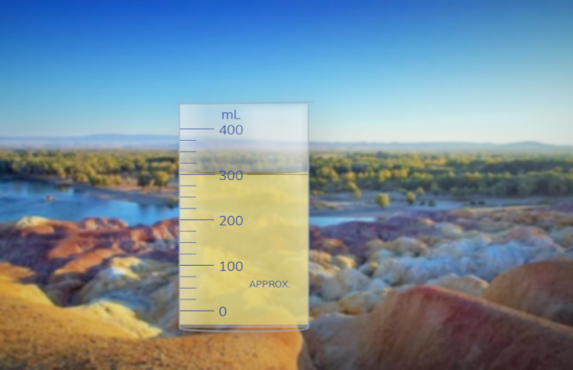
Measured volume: 300
